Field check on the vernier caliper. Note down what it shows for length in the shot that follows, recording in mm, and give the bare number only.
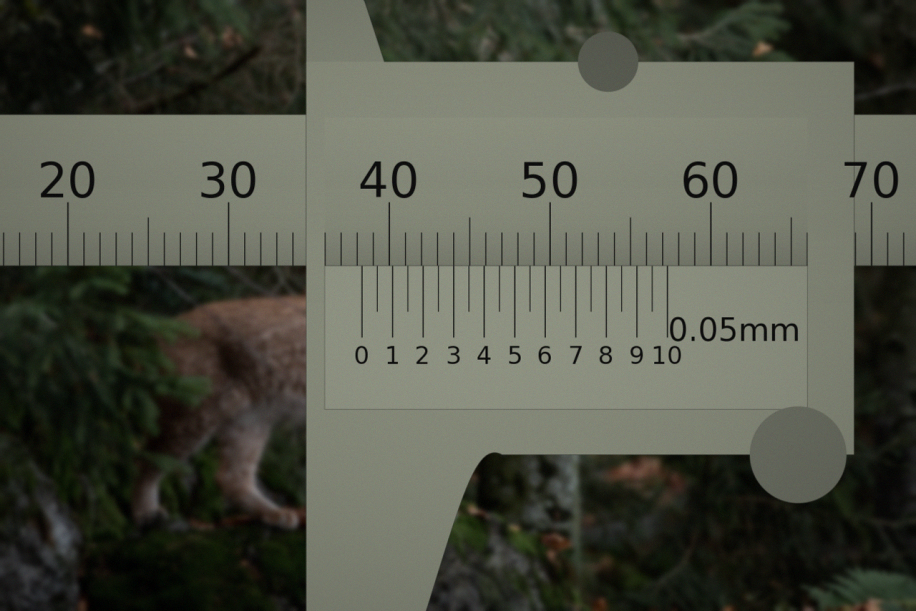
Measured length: 38.3
